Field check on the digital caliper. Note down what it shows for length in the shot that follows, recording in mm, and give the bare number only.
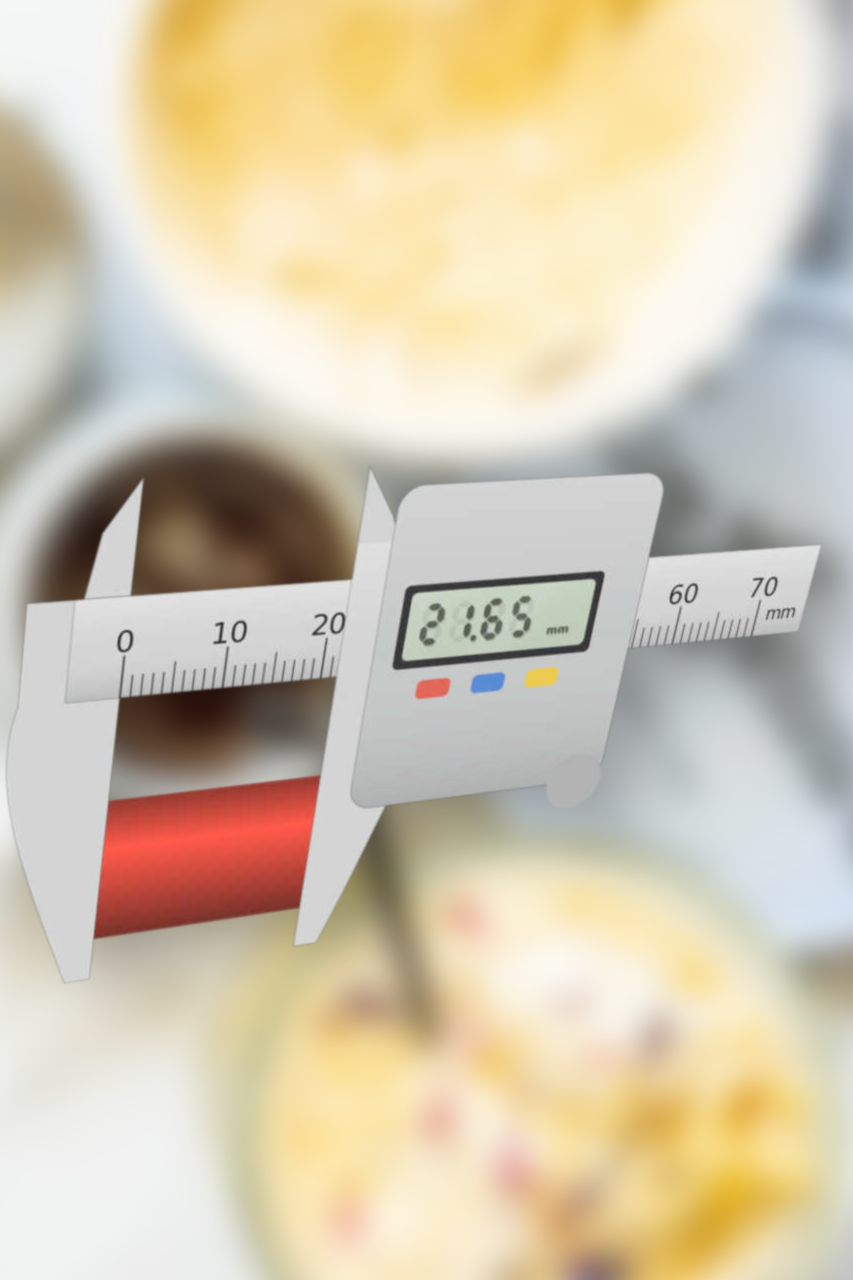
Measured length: 21.65
